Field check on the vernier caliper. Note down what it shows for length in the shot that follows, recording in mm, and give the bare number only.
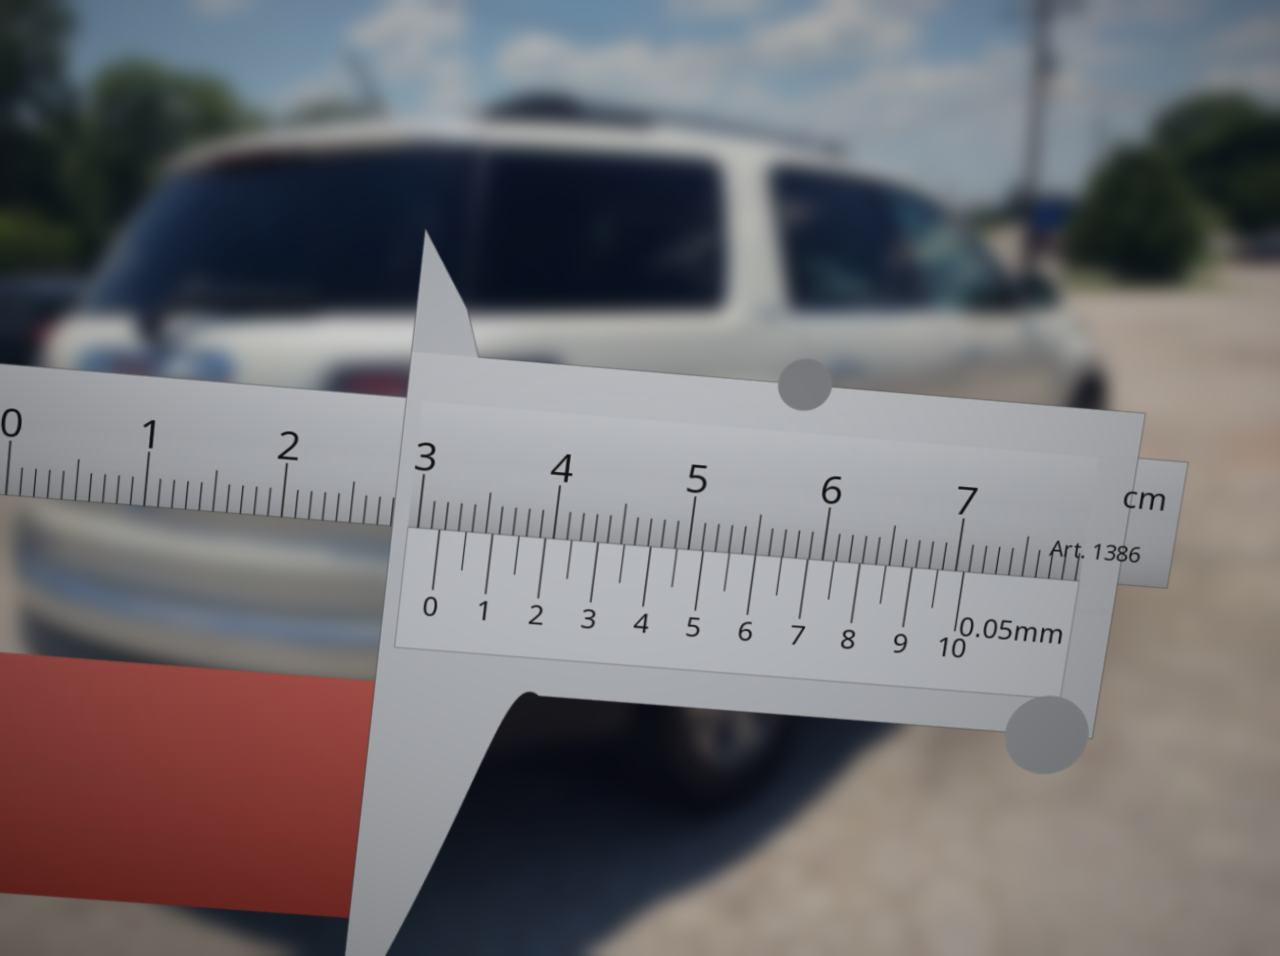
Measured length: 31.6
